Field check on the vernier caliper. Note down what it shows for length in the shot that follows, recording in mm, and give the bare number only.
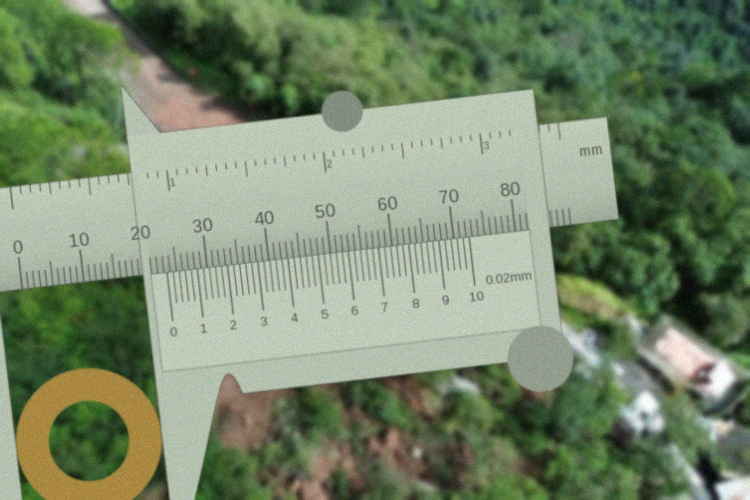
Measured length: 23.5
